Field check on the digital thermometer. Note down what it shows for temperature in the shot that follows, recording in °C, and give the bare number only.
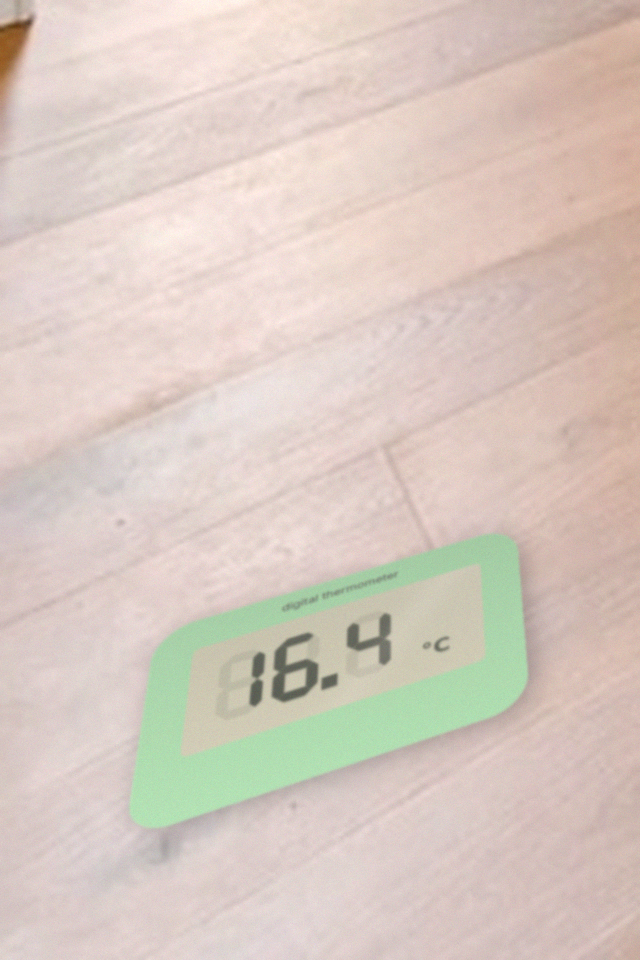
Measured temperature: 16.4
